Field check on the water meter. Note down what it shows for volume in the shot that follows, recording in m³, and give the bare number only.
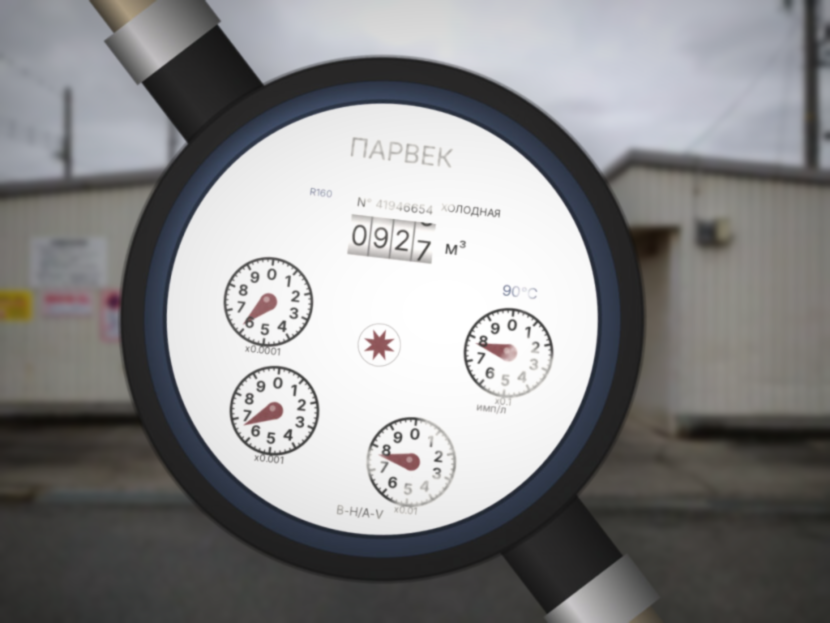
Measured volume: 926.7766
